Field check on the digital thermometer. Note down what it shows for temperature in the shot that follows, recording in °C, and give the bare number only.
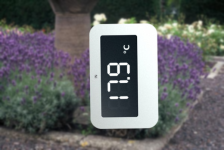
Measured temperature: 17.9
